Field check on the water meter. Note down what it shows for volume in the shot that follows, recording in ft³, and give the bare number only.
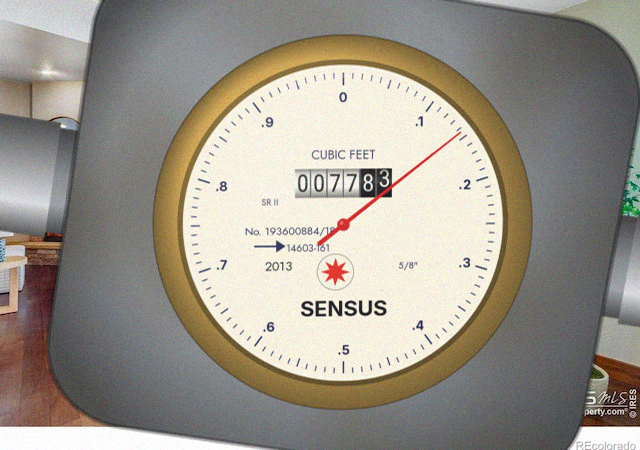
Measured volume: 7783.14
